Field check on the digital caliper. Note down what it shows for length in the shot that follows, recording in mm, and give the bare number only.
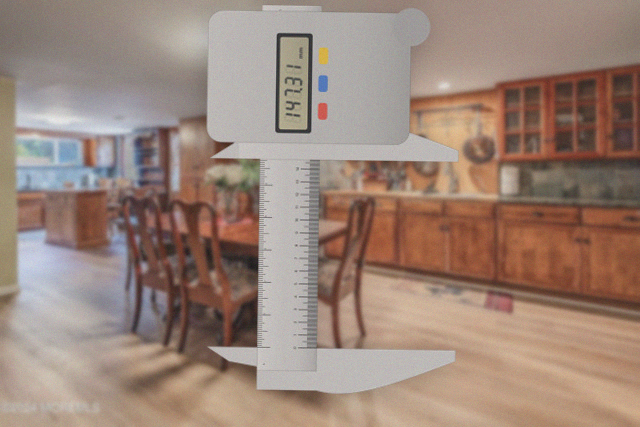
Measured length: 147.31
